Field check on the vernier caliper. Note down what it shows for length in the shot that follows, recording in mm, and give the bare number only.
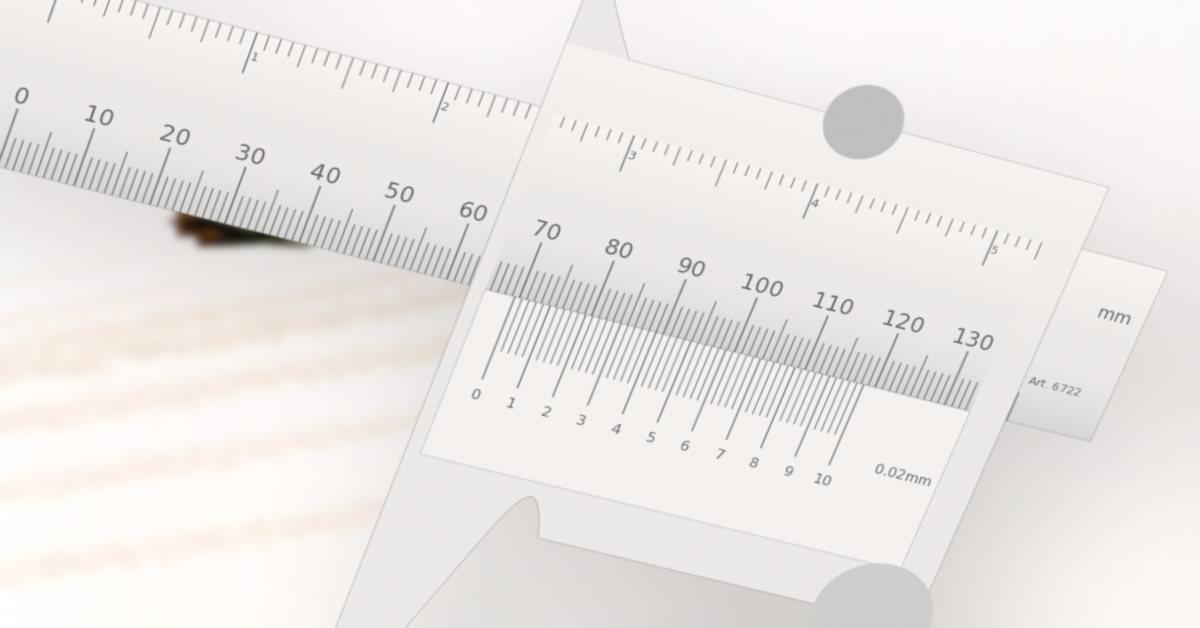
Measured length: 69.4
